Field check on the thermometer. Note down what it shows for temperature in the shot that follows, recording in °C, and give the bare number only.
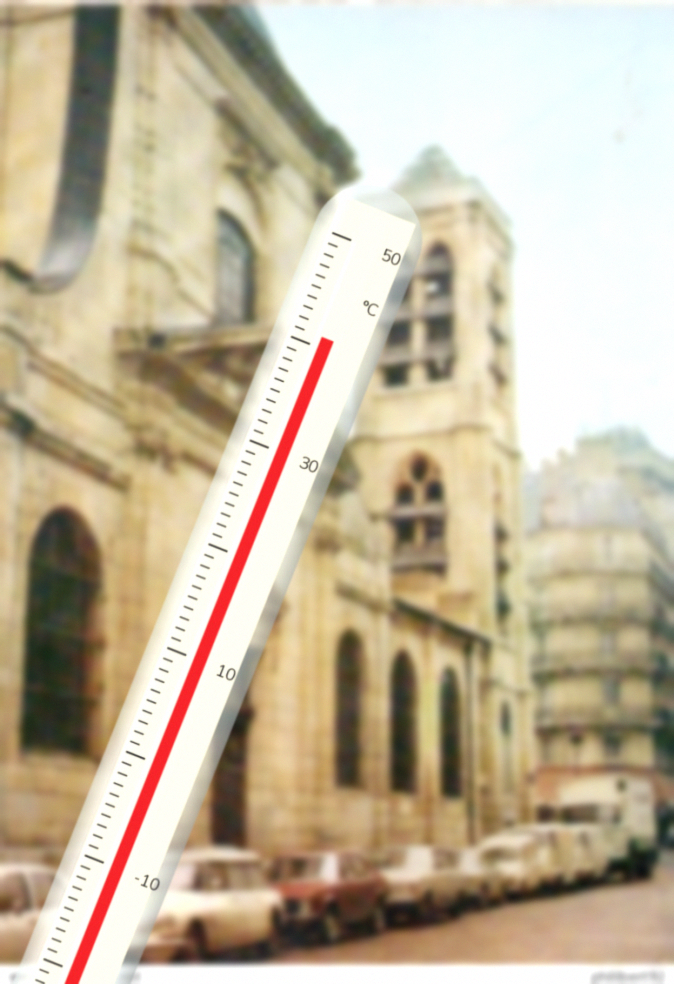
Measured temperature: 41
